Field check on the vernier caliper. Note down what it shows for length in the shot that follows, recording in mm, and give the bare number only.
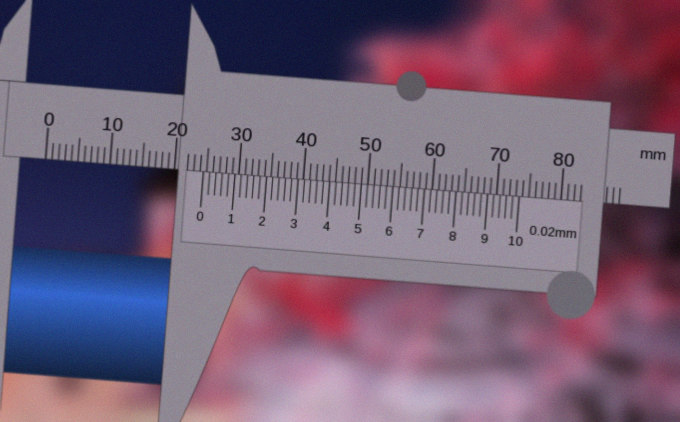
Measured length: 24.5
